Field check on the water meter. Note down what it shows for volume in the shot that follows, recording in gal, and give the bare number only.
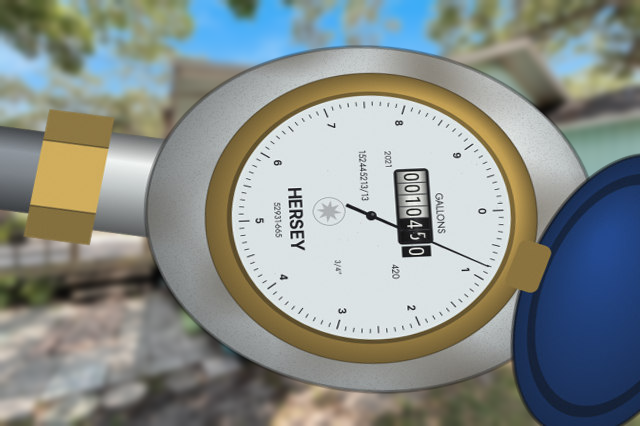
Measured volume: 10450.8
